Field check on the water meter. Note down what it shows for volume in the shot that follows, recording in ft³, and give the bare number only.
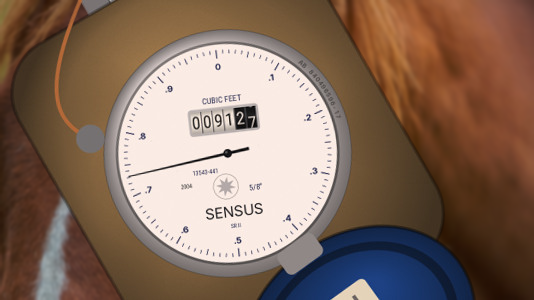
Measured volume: 9126.73
